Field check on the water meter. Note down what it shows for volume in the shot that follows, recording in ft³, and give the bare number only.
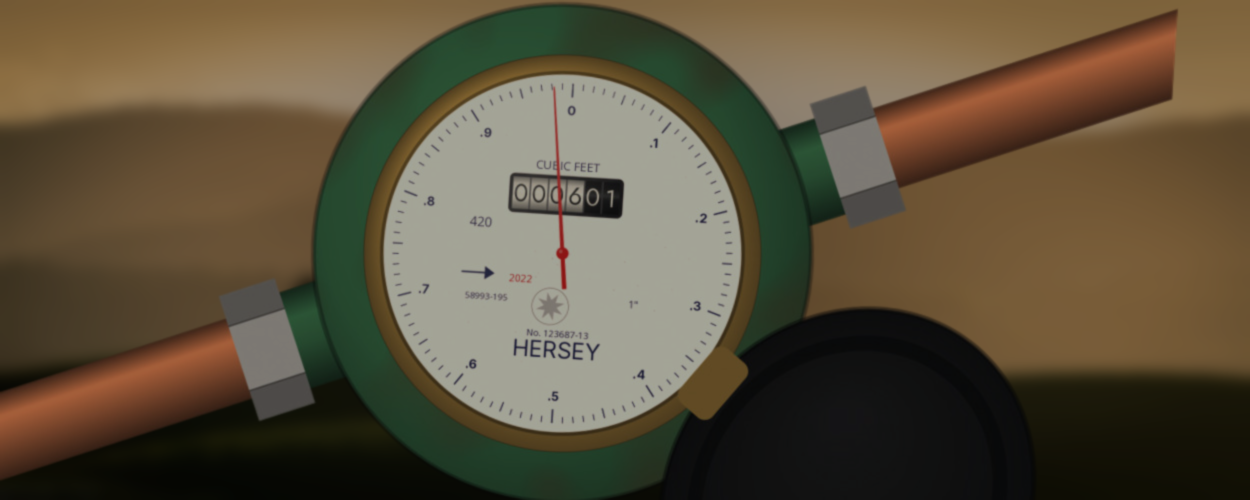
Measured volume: 600.98
